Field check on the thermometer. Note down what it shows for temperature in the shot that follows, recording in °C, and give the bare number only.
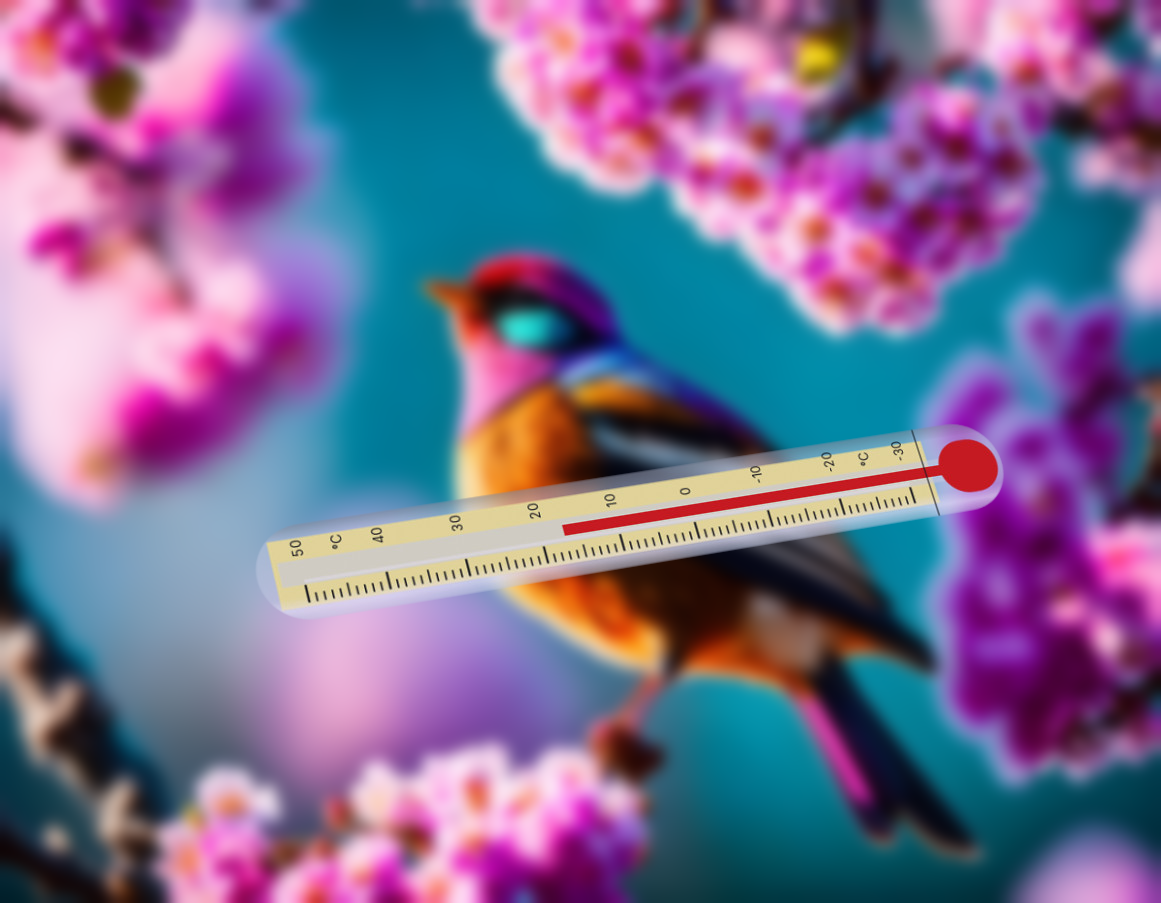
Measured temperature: 17
